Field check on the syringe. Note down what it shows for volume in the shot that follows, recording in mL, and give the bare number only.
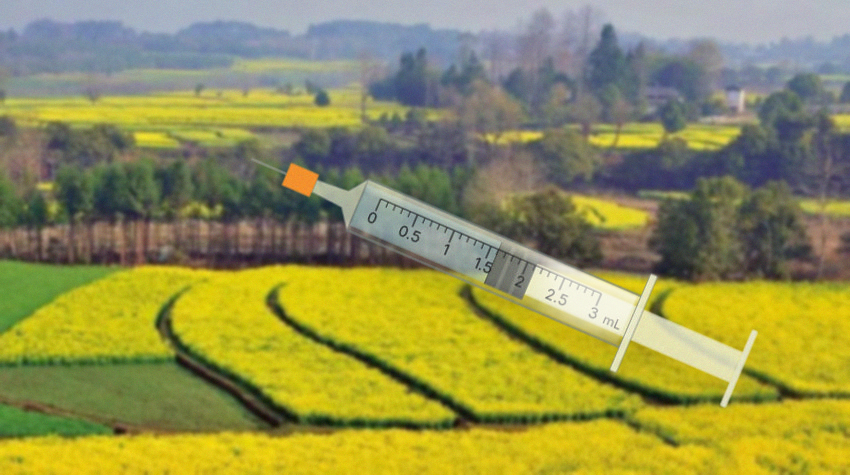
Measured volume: 1.6
